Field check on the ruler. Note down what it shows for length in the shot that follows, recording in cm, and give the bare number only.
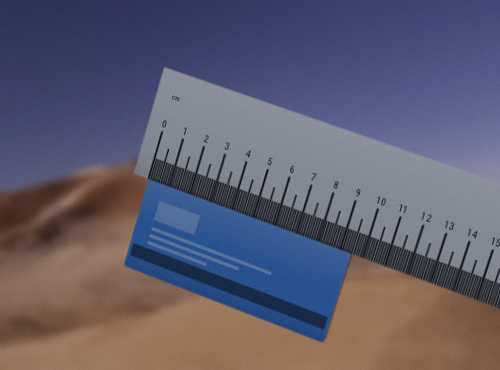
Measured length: 9.5
